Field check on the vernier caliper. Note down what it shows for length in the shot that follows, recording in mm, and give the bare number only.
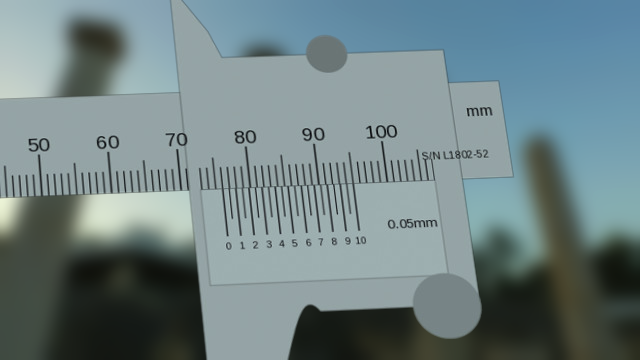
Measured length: 76.0
